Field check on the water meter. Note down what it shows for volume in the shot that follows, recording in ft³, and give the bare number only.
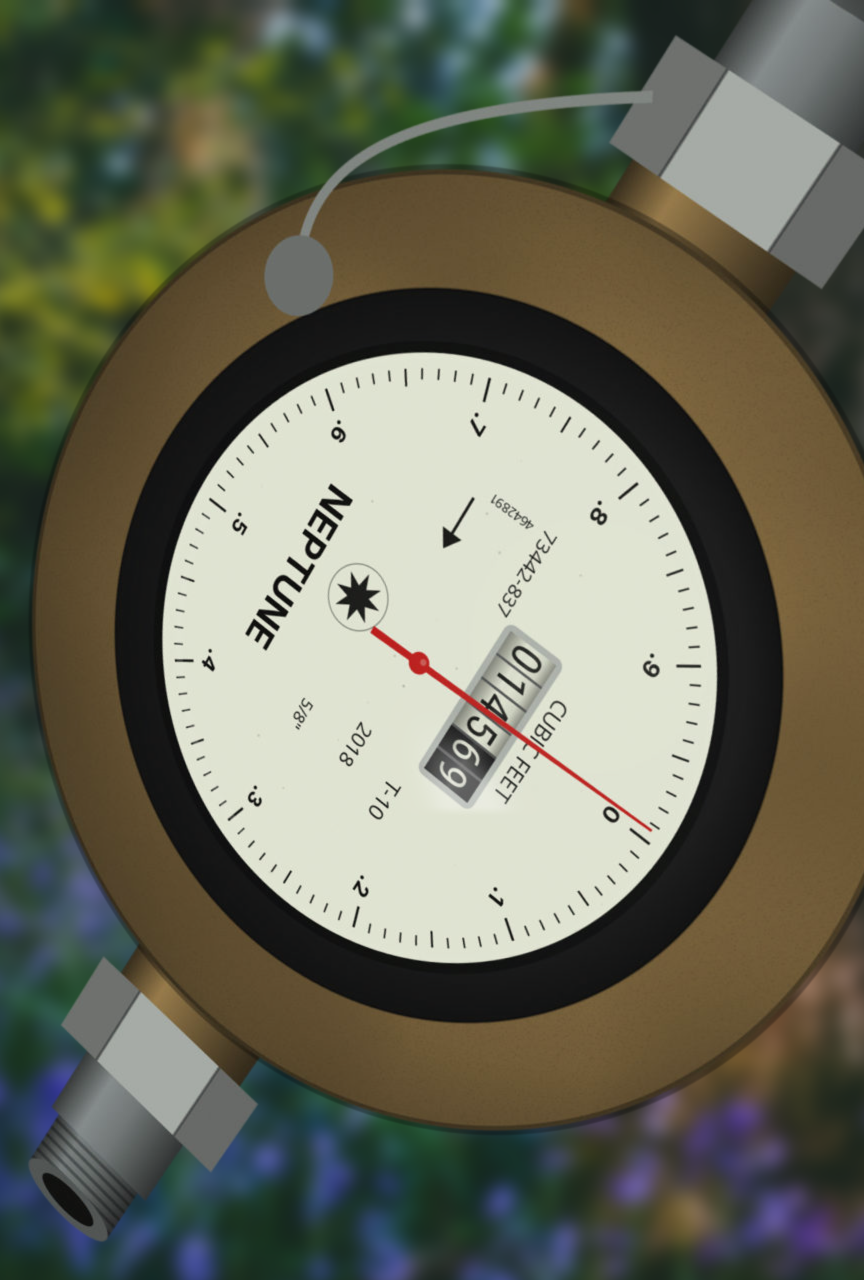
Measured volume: 14568.99
